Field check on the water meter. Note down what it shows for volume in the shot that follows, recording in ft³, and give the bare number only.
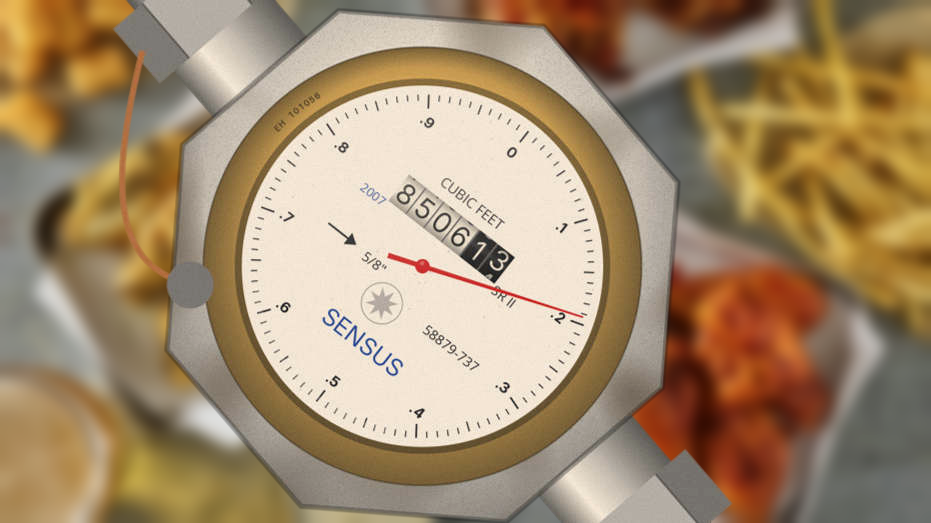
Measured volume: 850613.19
